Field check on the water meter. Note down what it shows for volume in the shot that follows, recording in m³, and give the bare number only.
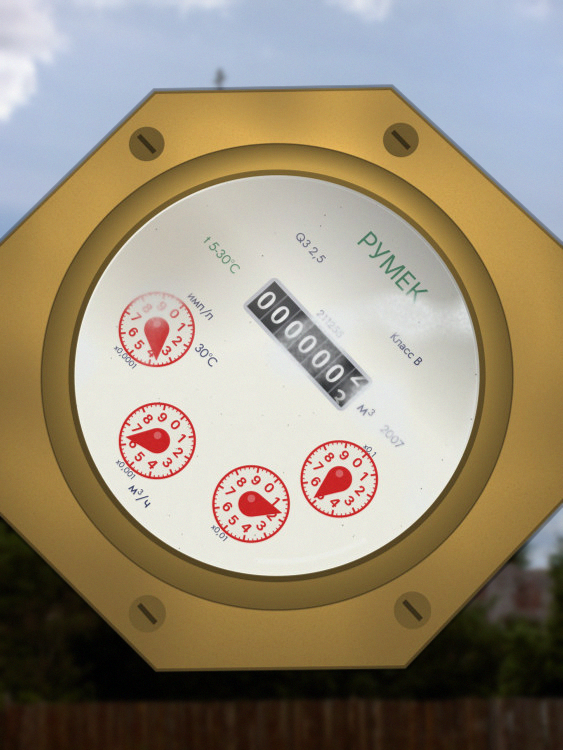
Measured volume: 2.5163
